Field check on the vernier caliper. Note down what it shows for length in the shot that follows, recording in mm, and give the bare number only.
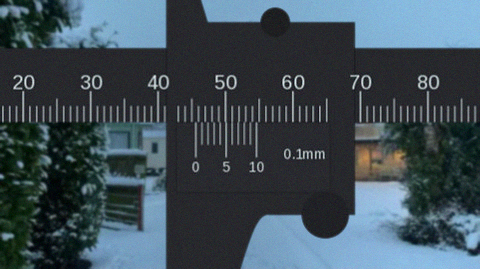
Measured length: 45.6
